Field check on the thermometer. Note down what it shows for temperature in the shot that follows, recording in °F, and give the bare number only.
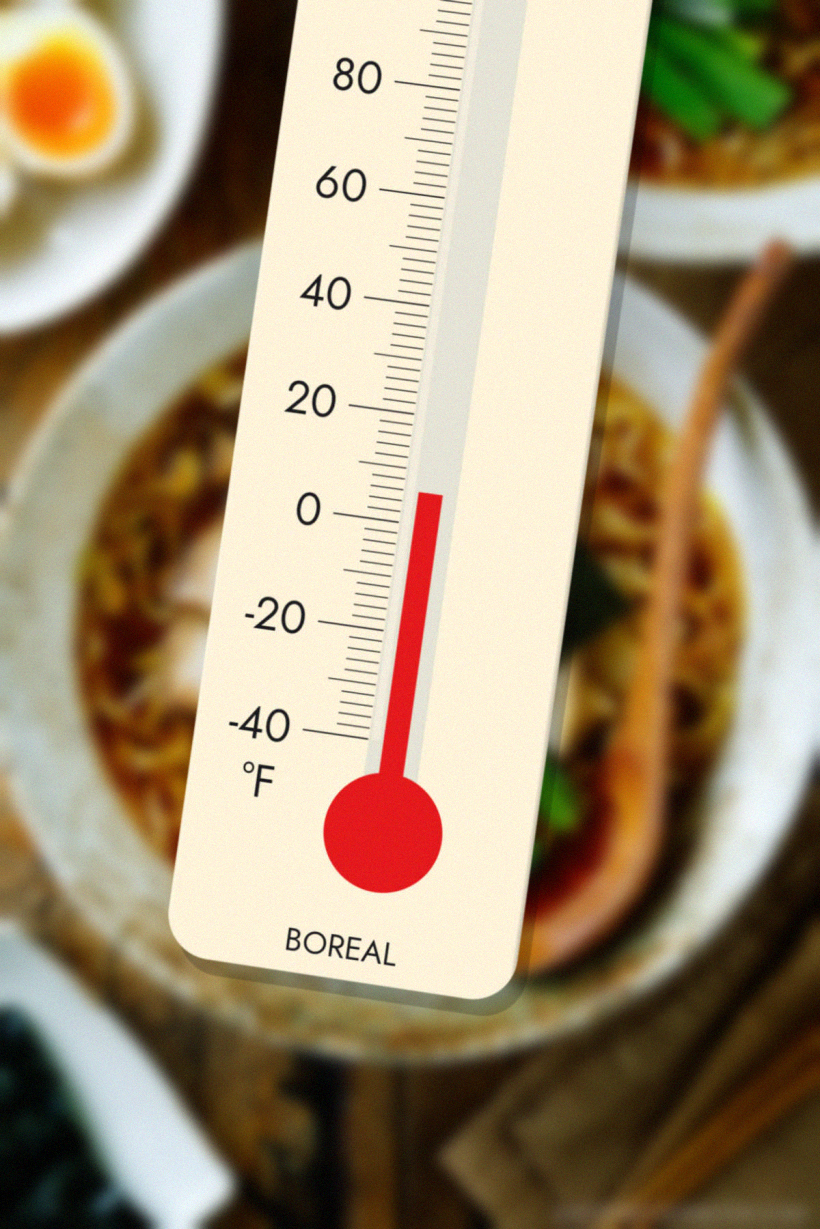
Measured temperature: 6
